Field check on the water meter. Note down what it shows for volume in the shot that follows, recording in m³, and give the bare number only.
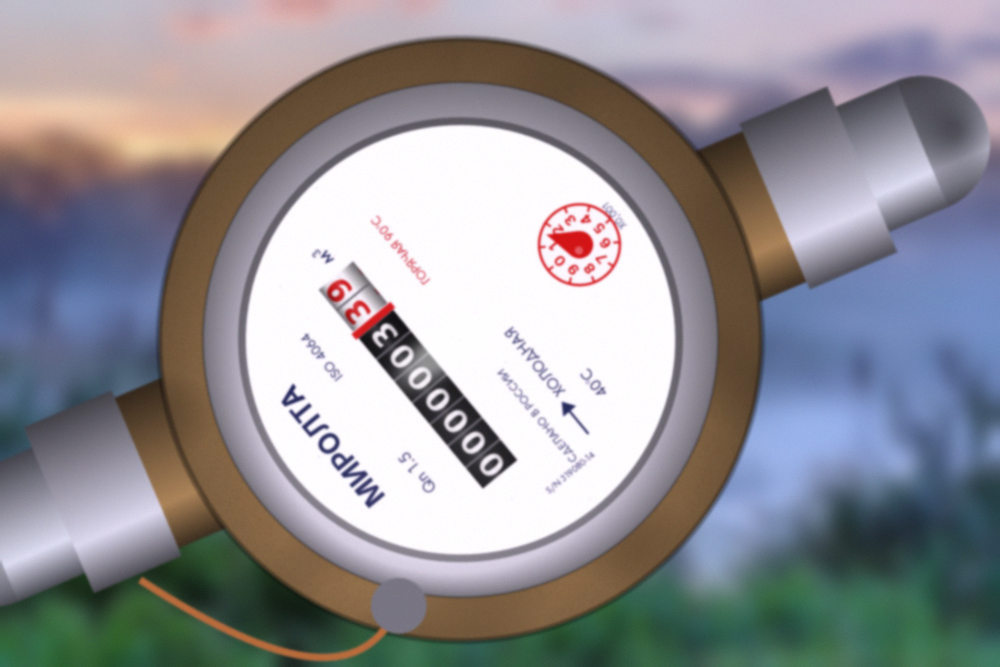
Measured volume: 3.391
